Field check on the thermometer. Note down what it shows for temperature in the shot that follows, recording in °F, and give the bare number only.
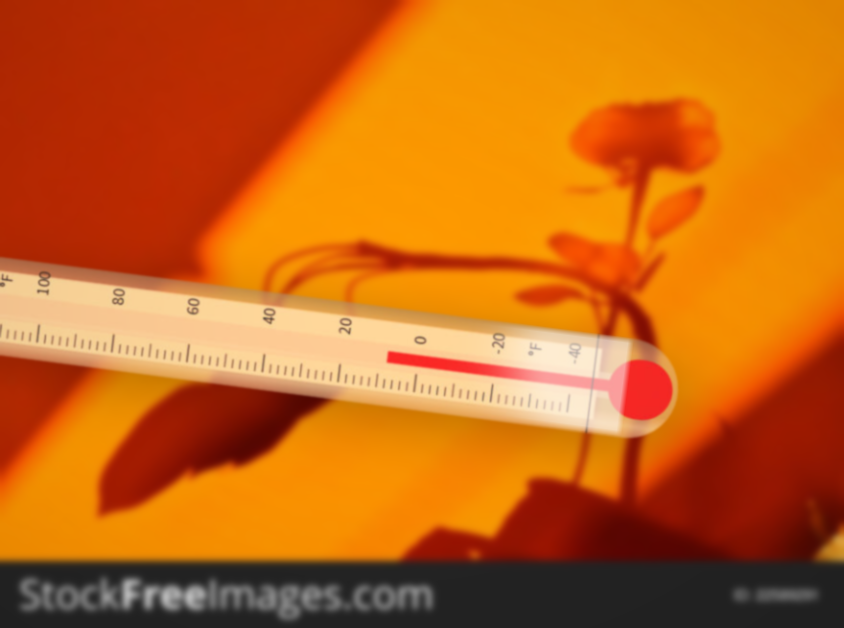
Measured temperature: 8
